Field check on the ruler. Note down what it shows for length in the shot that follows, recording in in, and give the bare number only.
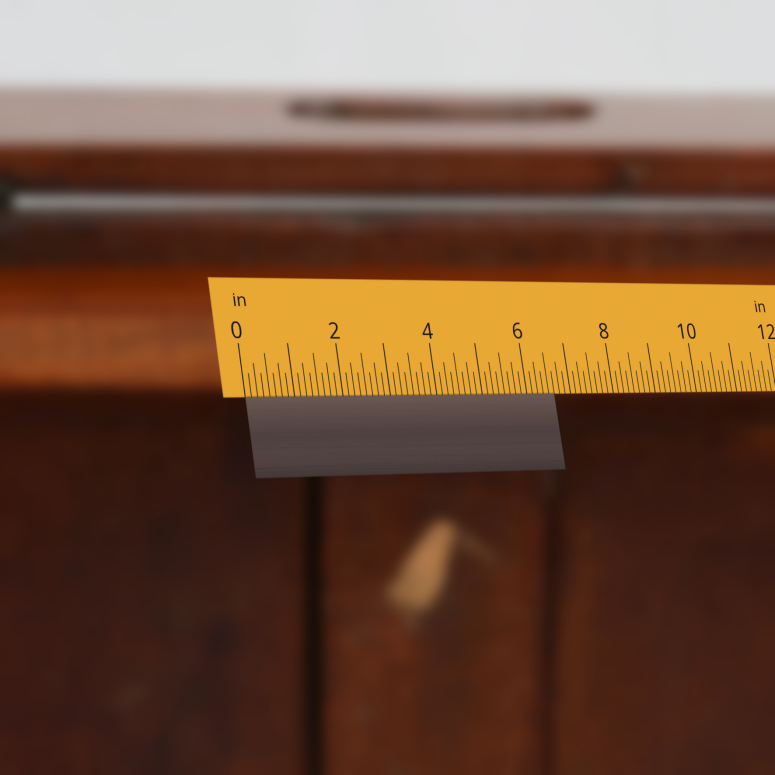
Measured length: 6.625
